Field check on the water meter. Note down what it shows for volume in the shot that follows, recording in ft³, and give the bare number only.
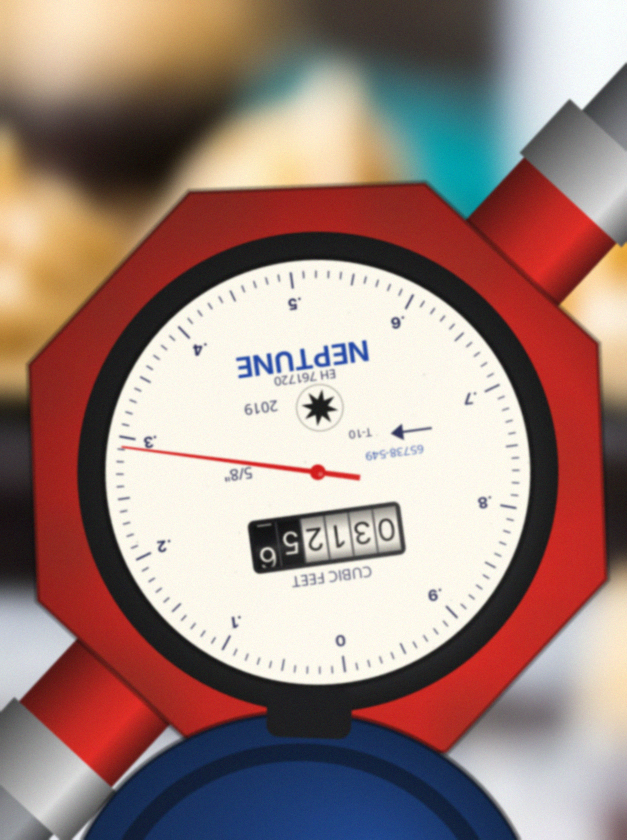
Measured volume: 31256.29
